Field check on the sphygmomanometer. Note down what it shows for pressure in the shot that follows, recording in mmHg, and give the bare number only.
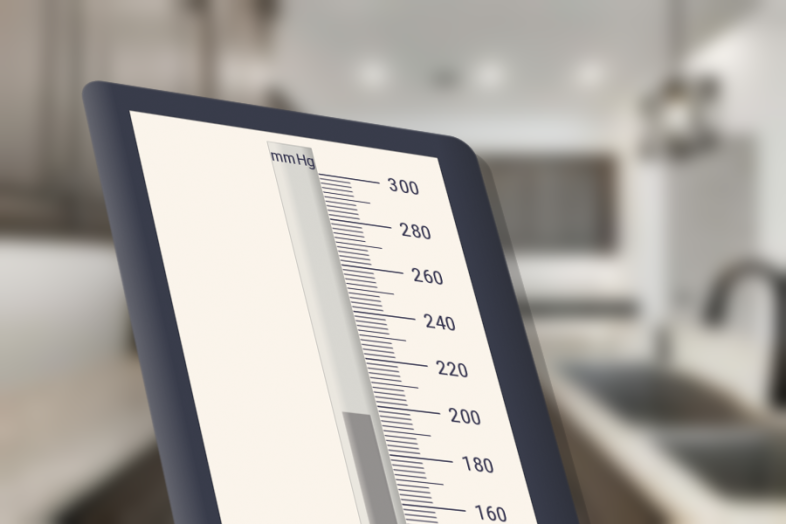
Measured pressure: 196
